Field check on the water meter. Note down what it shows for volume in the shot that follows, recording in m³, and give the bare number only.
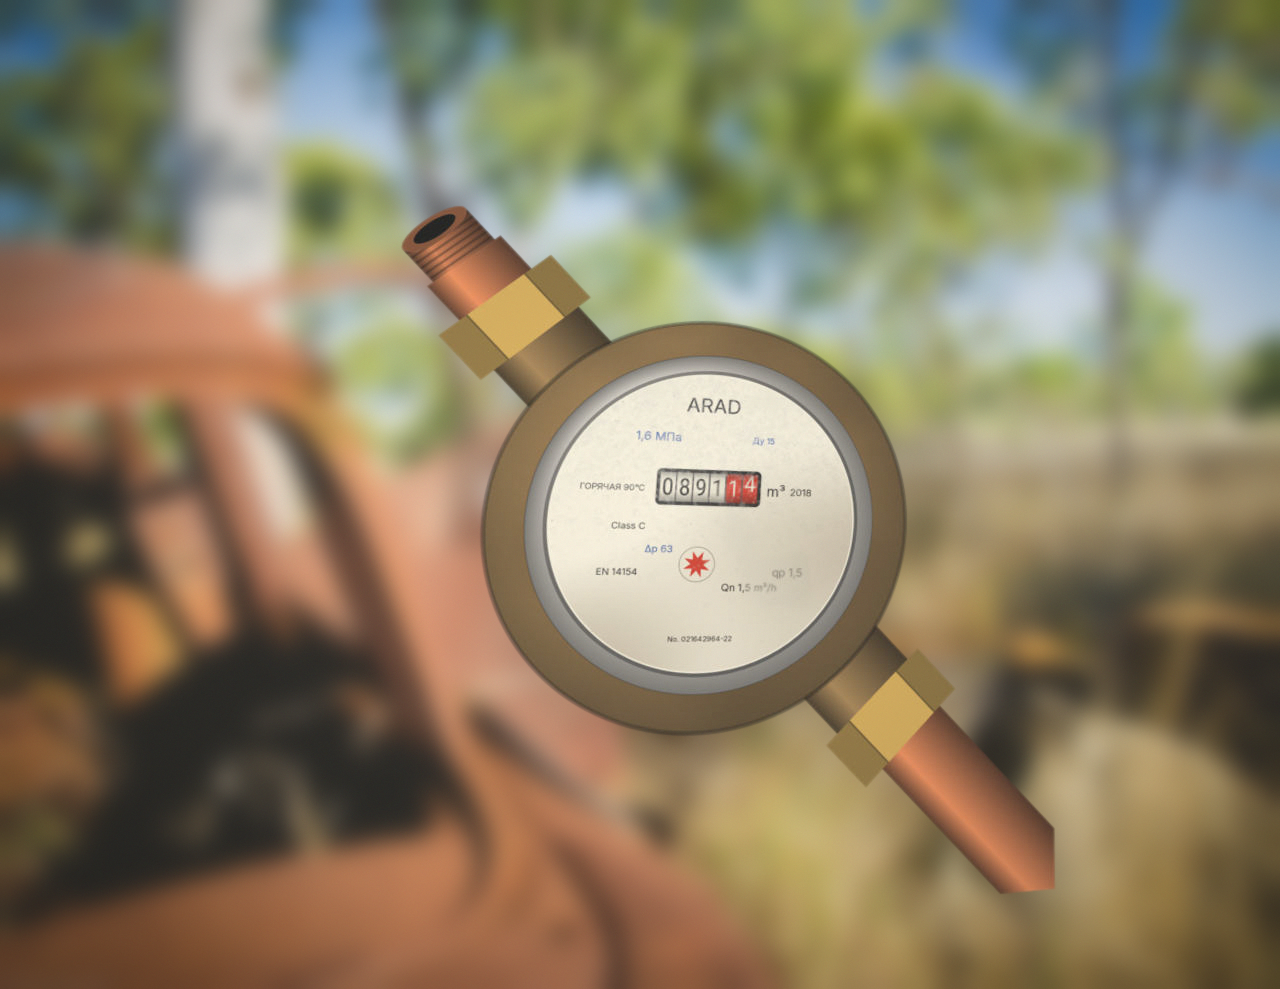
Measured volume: 891.14
